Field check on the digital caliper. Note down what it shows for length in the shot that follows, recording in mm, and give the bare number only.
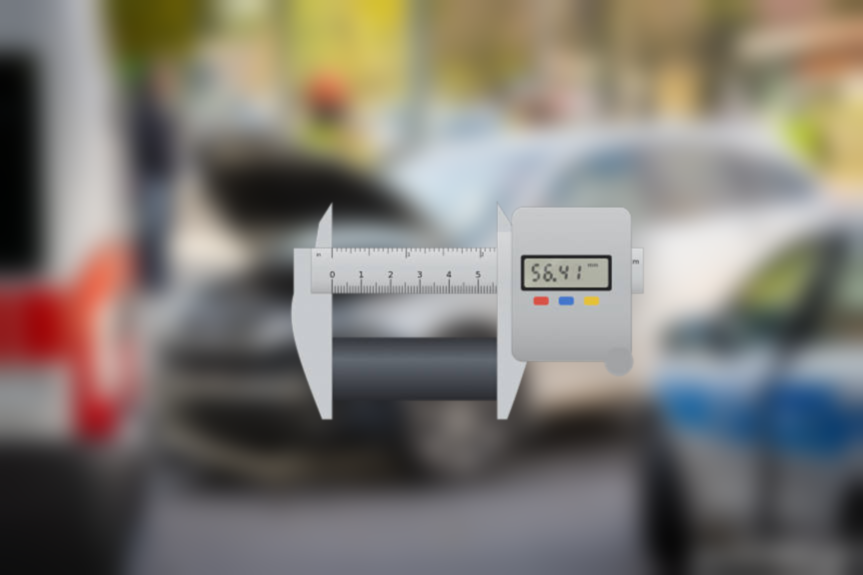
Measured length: 56.41
